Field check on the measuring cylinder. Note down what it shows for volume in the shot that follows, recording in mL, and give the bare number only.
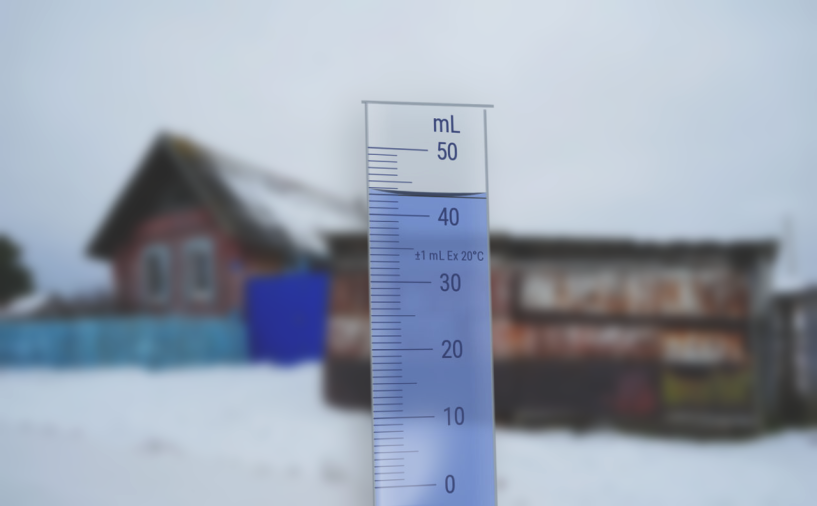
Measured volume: 43
